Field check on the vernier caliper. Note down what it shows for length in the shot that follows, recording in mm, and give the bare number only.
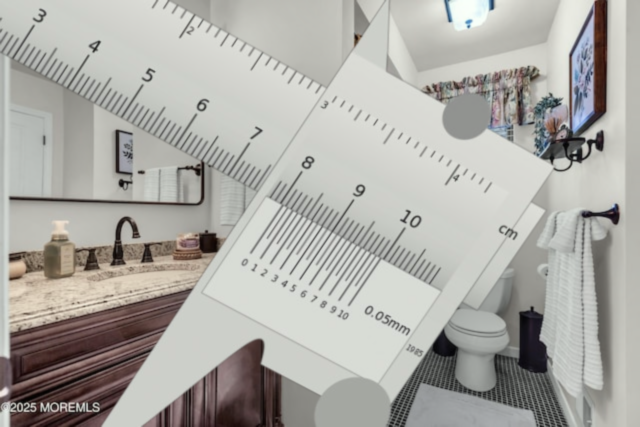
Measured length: 80.5
